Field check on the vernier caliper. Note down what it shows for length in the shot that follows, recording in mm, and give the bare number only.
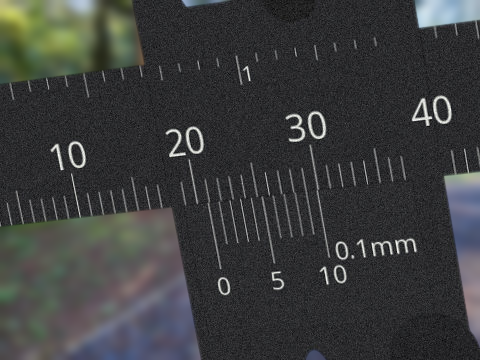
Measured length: 20.9
